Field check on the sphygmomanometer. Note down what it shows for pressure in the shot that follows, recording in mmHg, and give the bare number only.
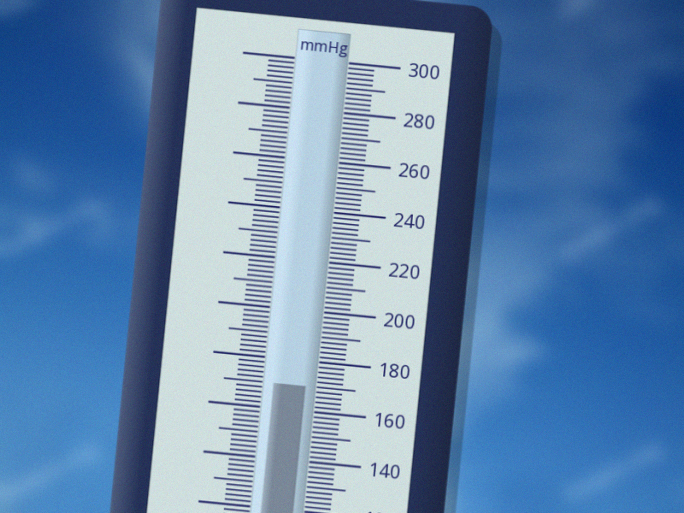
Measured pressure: 170
